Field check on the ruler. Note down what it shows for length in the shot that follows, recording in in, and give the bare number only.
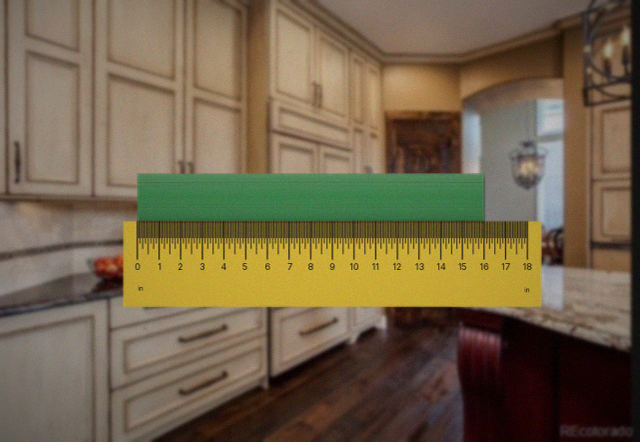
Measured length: 16
